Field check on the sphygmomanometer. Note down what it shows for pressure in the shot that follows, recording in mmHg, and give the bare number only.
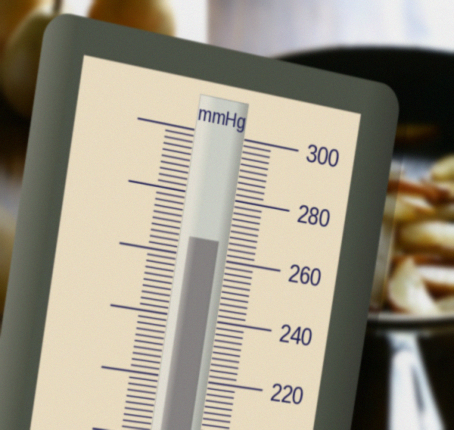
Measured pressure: 266
